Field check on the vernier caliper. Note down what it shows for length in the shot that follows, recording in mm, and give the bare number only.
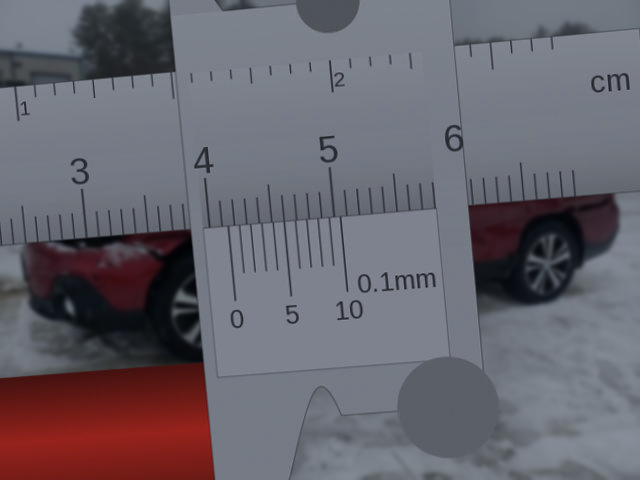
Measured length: 41.5
